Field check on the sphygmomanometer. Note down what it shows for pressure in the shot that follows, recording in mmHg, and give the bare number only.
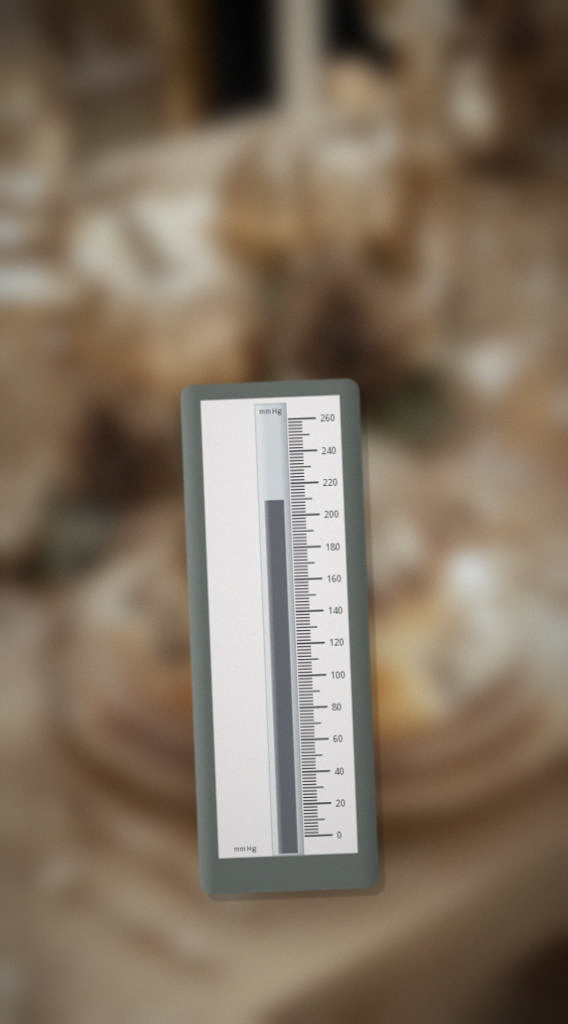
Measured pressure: 210
